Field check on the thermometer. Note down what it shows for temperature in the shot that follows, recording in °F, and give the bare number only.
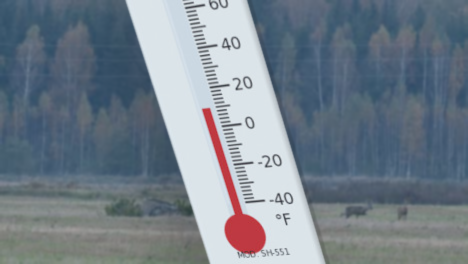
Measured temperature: 10
